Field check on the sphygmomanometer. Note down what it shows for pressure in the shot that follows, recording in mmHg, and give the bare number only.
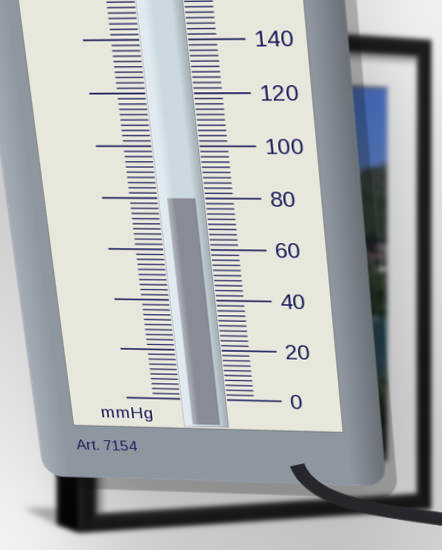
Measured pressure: 80
